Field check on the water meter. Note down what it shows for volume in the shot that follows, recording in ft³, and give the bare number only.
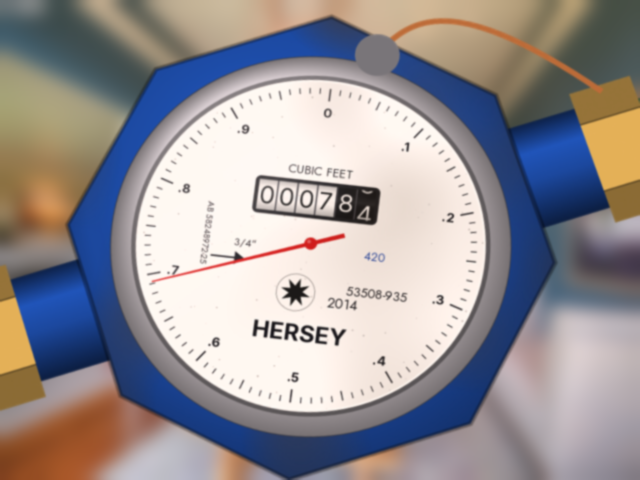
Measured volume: 783.69
